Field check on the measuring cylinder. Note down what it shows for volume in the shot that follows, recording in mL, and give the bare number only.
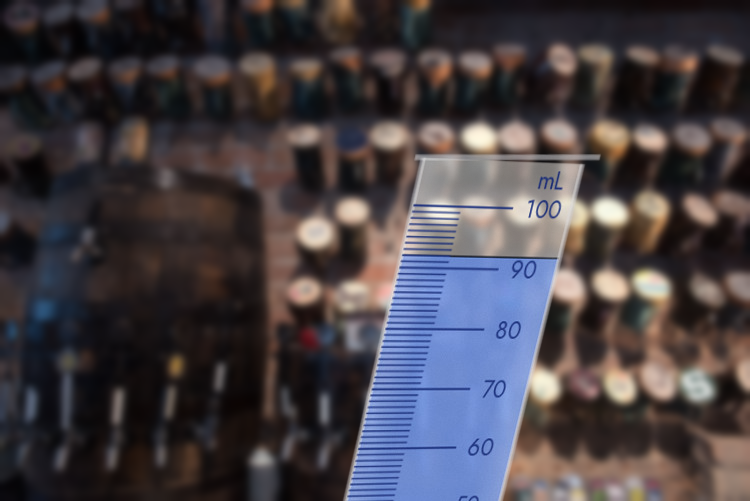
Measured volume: 92
